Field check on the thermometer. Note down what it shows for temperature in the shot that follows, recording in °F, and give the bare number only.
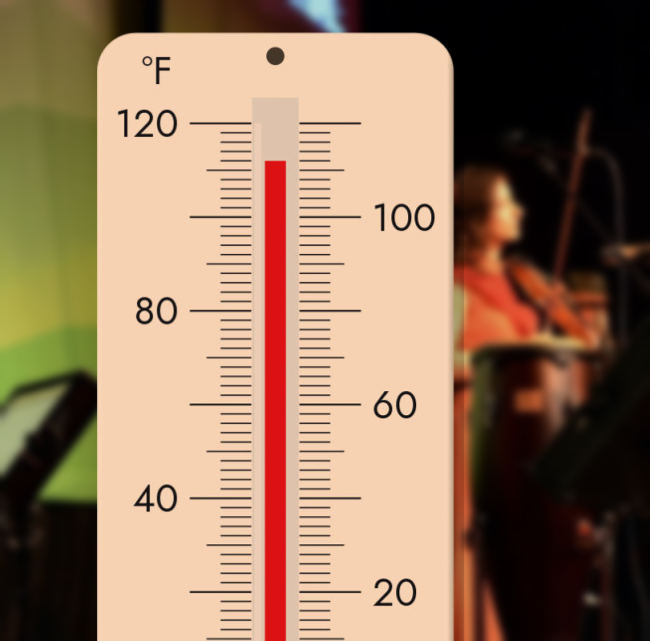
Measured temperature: 112
